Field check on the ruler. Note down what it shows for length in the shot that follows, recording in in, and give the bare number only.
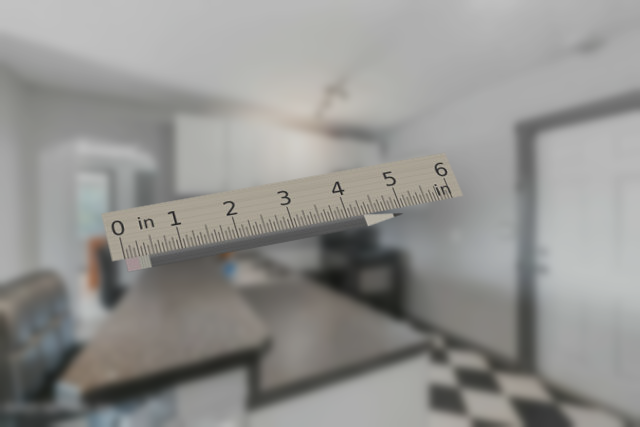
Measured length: 5
